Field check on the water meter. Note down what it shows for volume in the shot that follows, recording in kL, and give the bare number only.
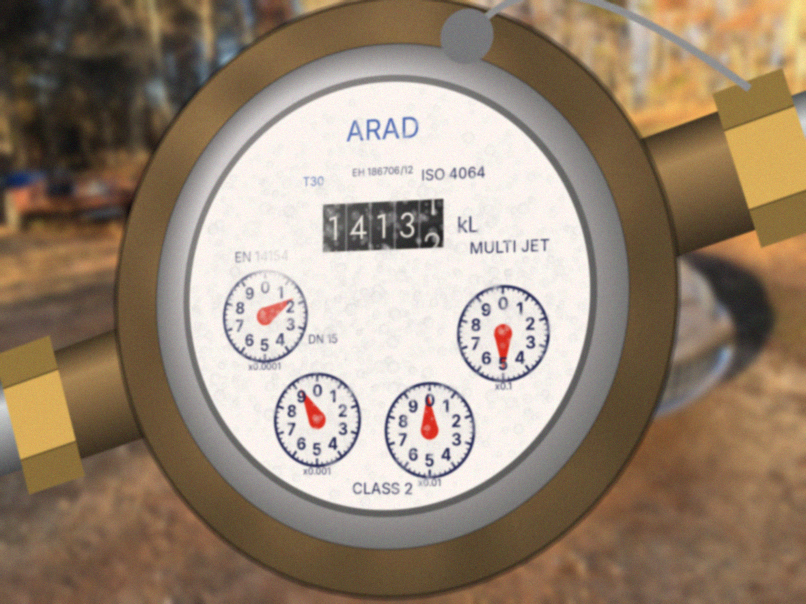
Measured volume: 14131.4991
